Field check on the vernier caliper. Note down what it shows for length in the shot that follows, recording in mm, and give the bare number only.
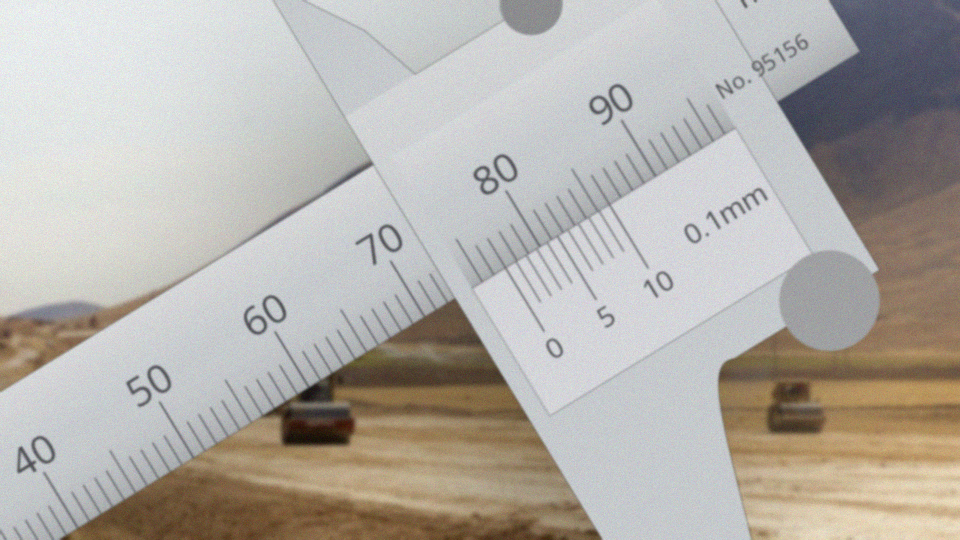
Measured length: 77.0
